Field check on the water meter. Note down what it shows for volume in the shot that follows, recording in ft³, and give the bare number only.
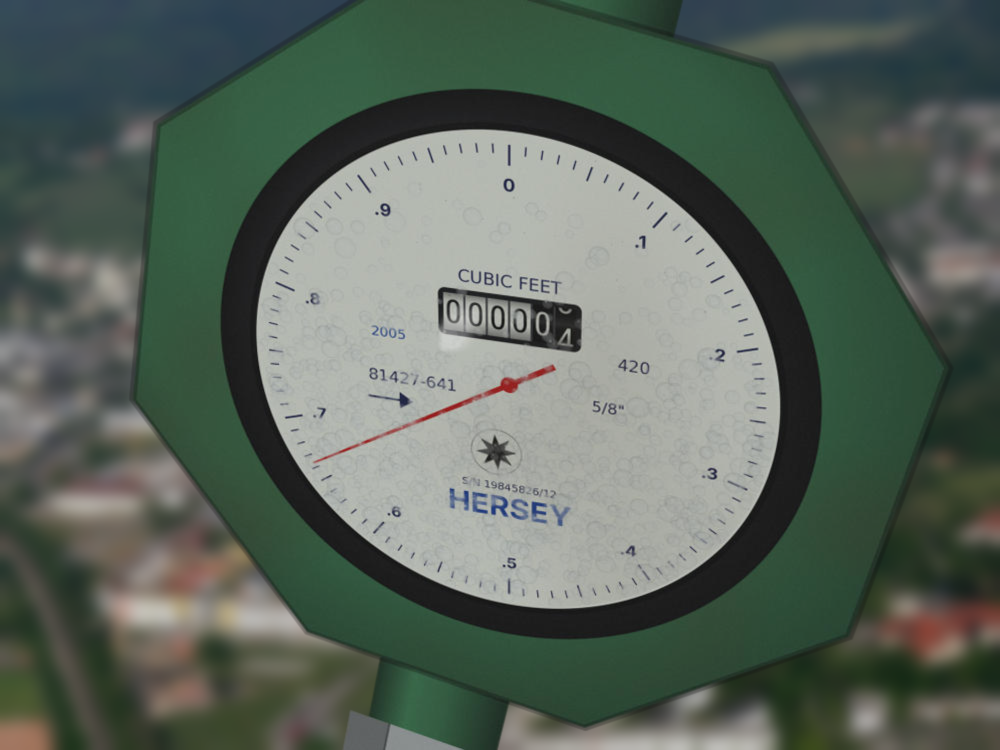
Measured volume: 3.66
